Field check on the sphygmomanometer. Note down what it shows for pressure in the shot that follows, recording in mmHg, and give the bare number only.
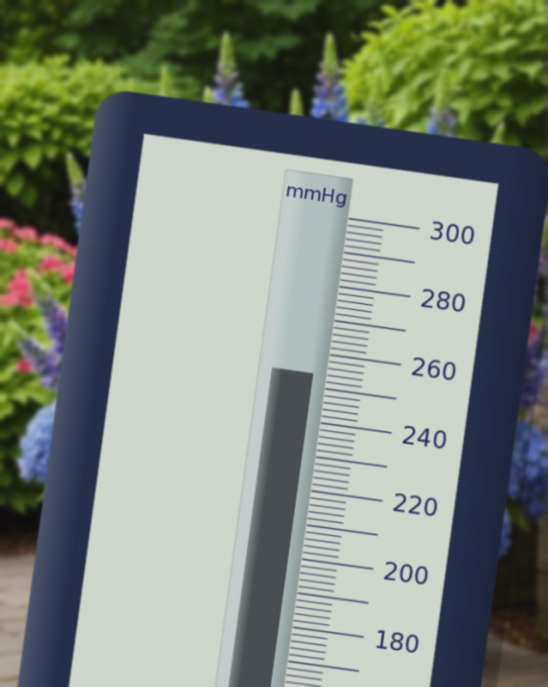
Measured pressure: 254
